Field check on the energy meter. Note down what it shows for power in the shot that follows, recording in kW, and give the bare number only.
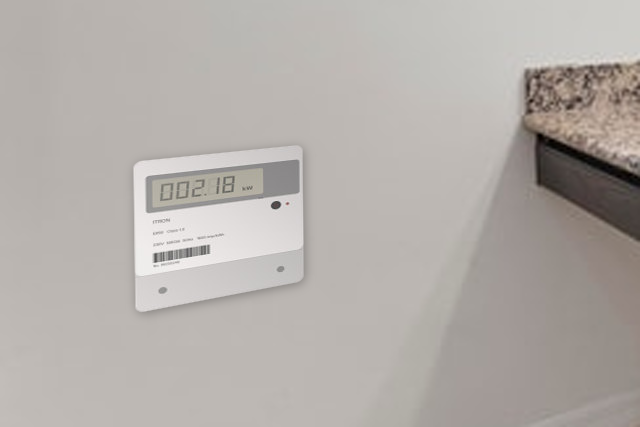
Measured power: 2.18
